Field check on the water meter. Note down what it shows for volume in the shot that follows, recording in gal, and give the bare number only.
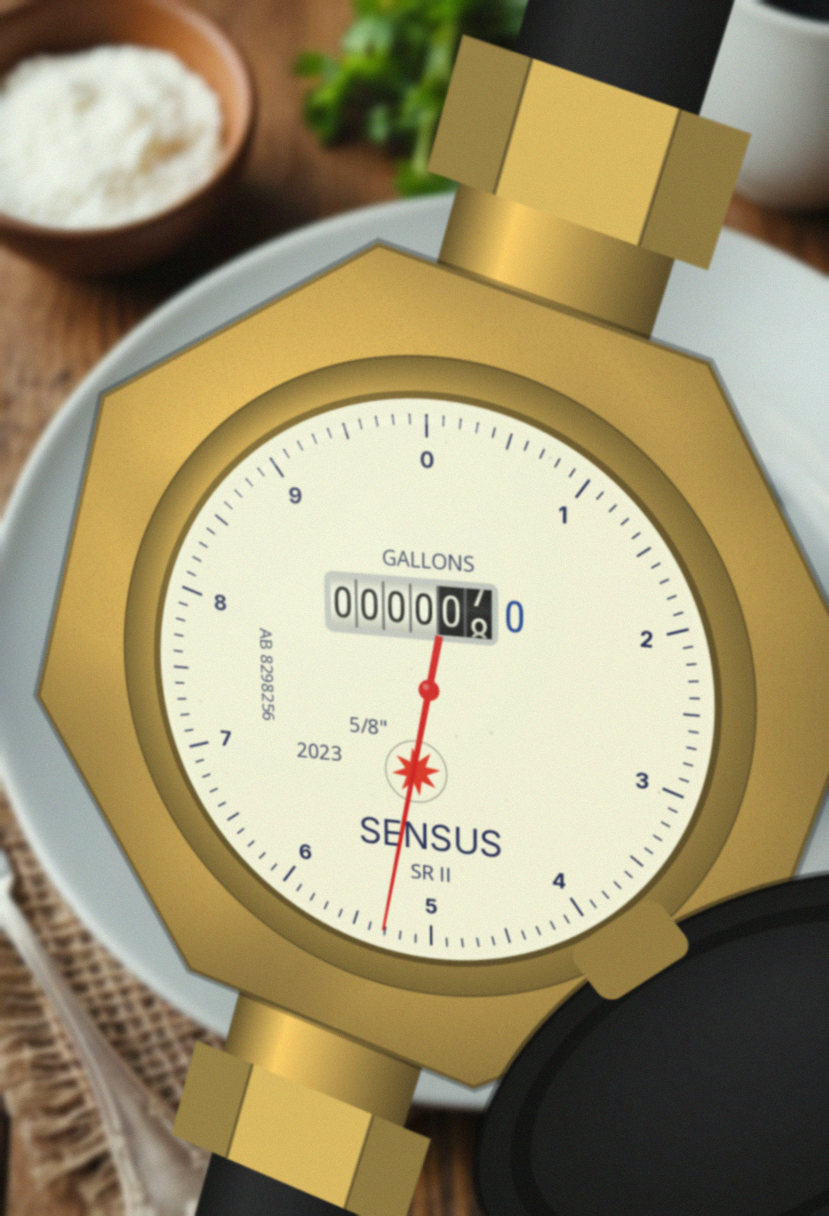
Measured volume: 75.3
